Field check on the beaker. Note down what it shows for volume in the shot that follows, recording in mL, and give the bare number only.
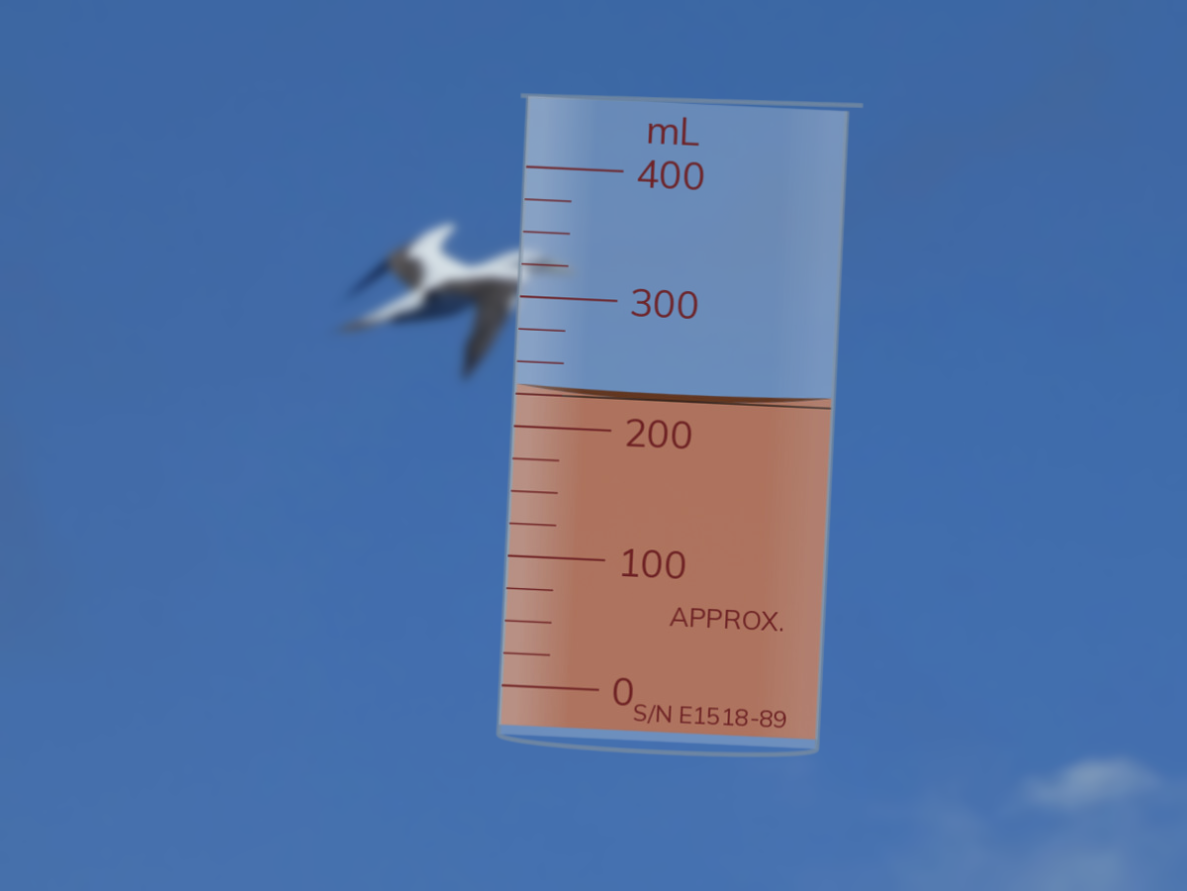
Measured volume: 225
